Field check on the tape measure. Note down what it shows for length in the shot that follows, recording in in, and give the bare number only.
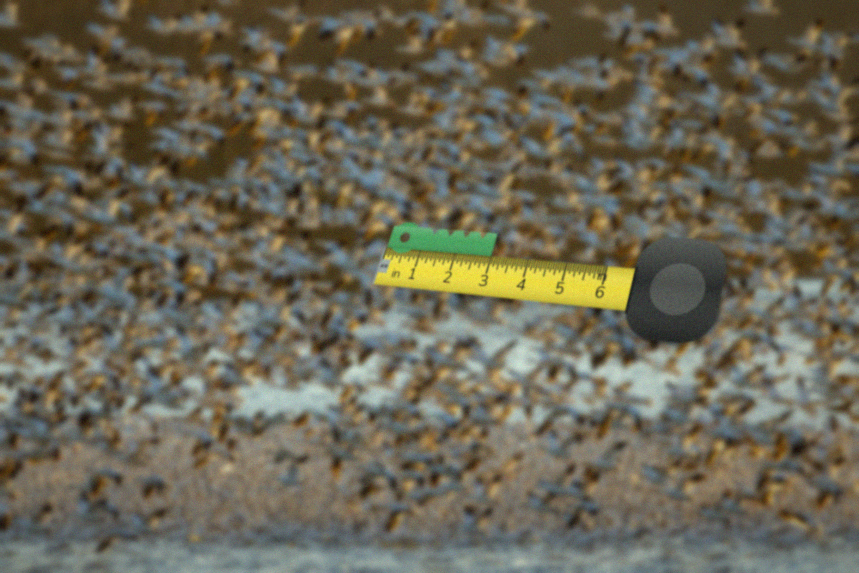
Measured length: 3
